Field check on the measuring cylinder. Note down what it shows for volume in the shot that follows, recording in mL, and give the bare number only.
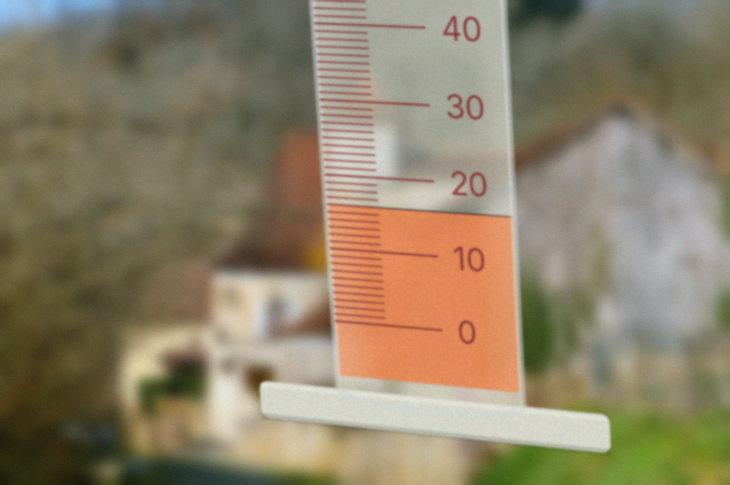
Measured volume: 16
